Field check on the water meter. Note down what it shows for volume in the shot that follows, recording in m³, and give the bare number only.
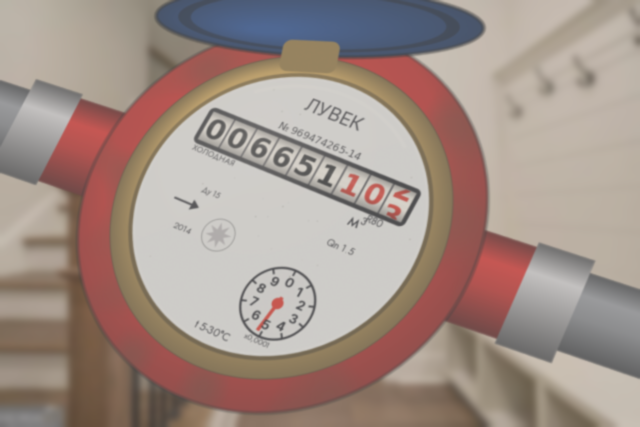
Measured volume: 6651.1025
